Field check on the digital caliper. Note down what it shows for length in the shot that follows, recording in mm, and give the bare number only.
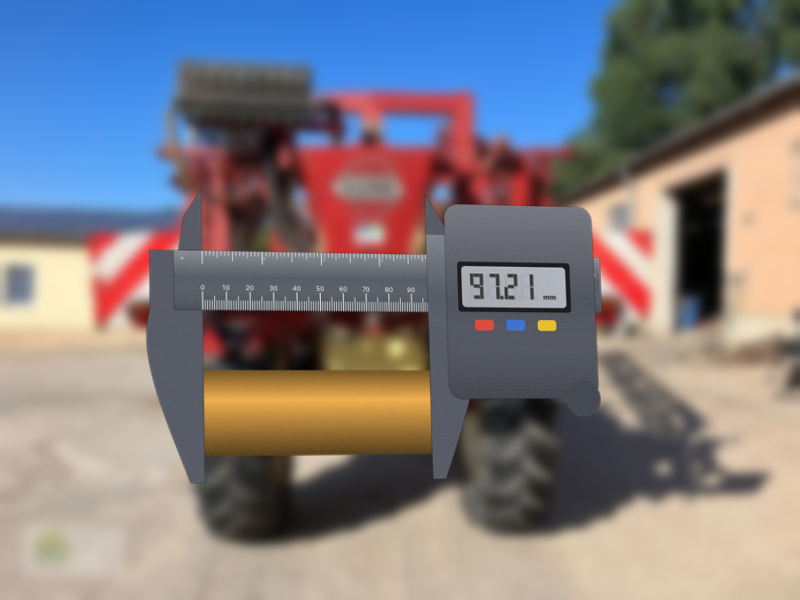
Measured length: 97.21
